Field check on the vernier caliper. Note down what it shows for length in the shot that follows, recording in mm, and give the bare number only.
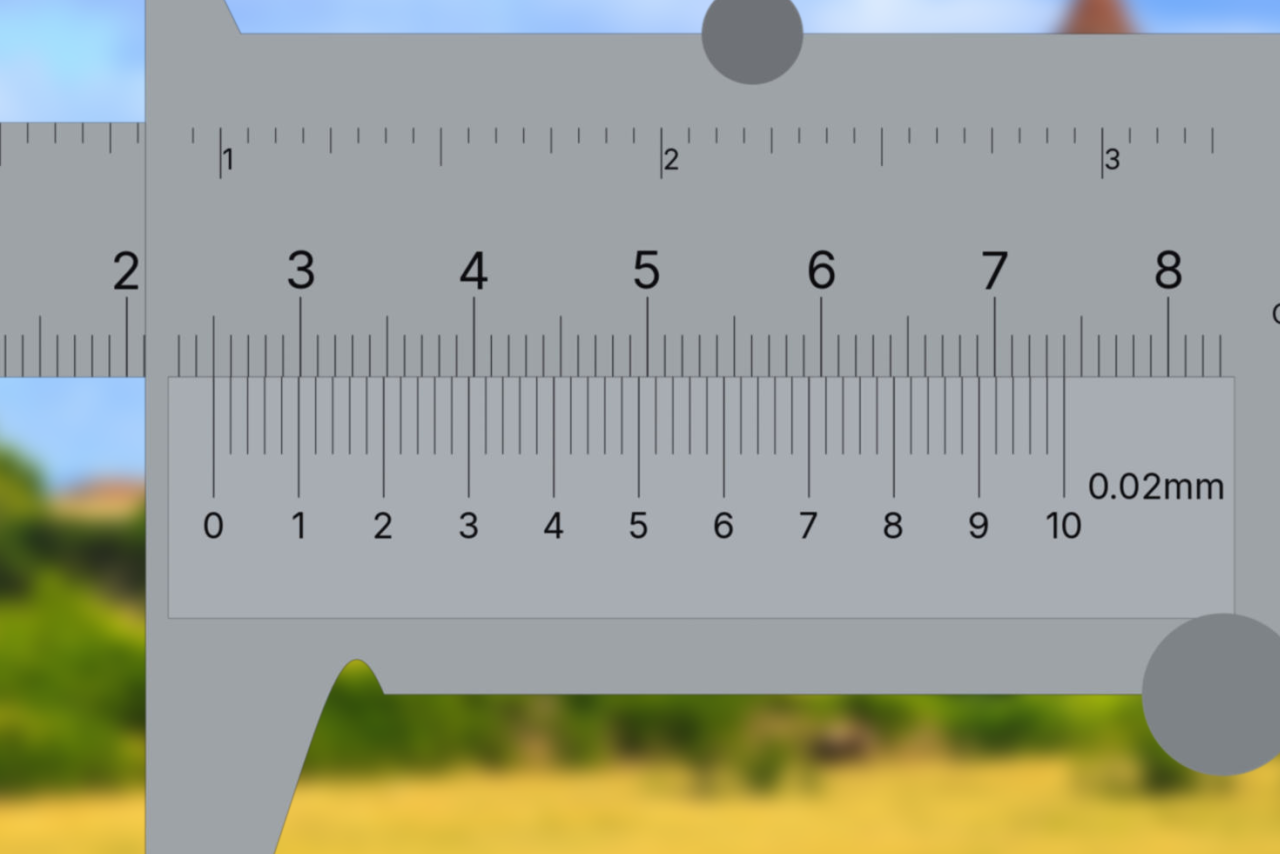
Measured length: 25.0
